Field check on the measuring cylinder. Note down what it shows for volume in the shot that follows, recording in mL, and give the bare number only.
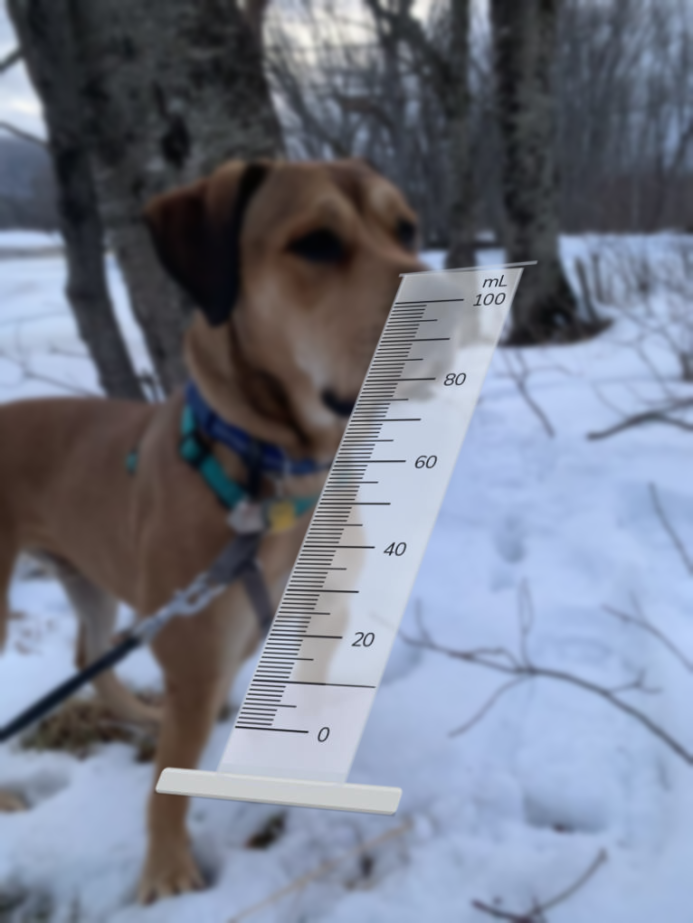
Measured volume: 10
